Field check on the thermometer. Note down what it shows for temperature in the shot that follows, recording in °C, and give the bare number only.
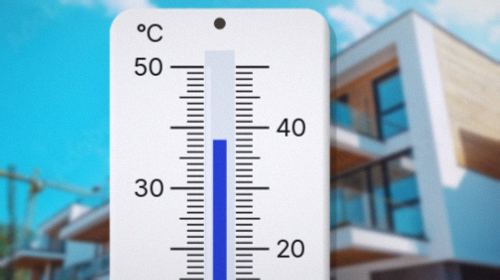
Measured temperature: 38
